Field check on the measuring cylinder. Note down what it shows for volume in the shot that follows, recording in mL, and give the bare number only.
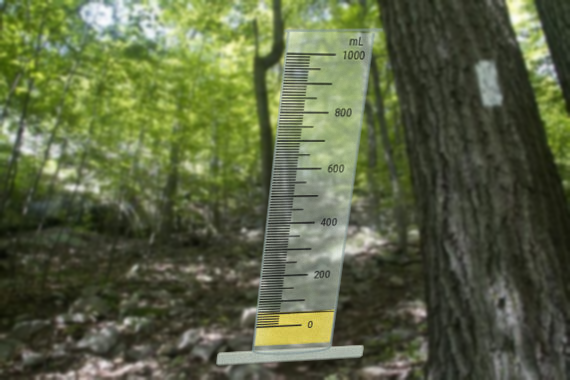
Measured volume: 50
